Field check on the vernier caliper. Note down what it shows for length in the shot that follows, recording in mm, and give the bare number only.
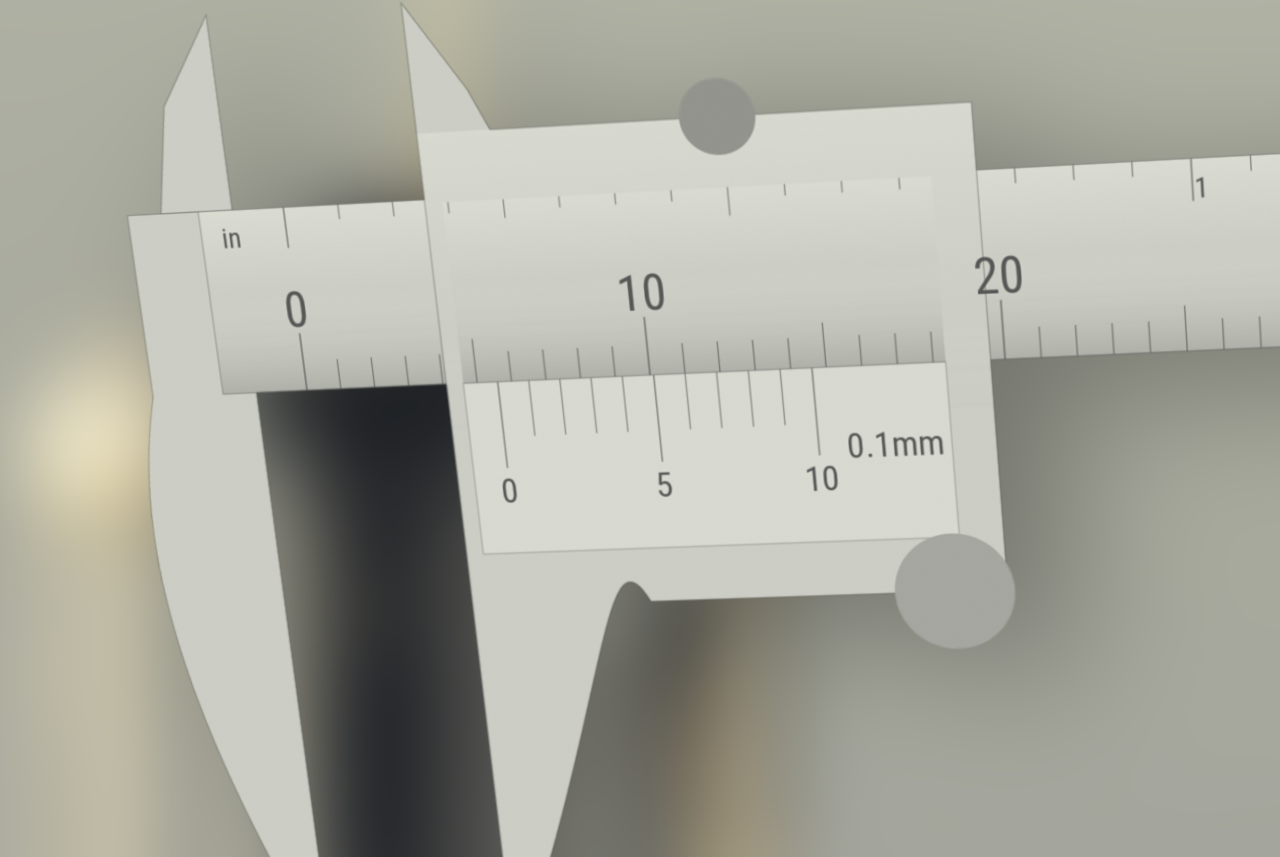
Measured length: 5.6
